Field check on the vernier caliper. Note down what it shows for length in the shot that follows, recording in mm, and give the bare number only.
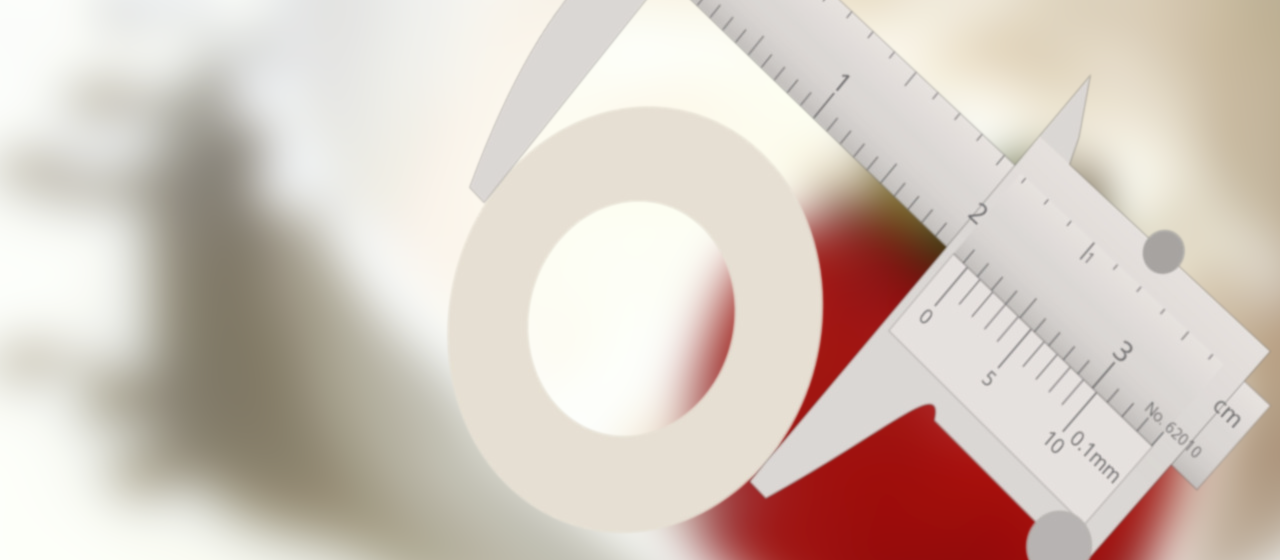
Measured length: 21.3
